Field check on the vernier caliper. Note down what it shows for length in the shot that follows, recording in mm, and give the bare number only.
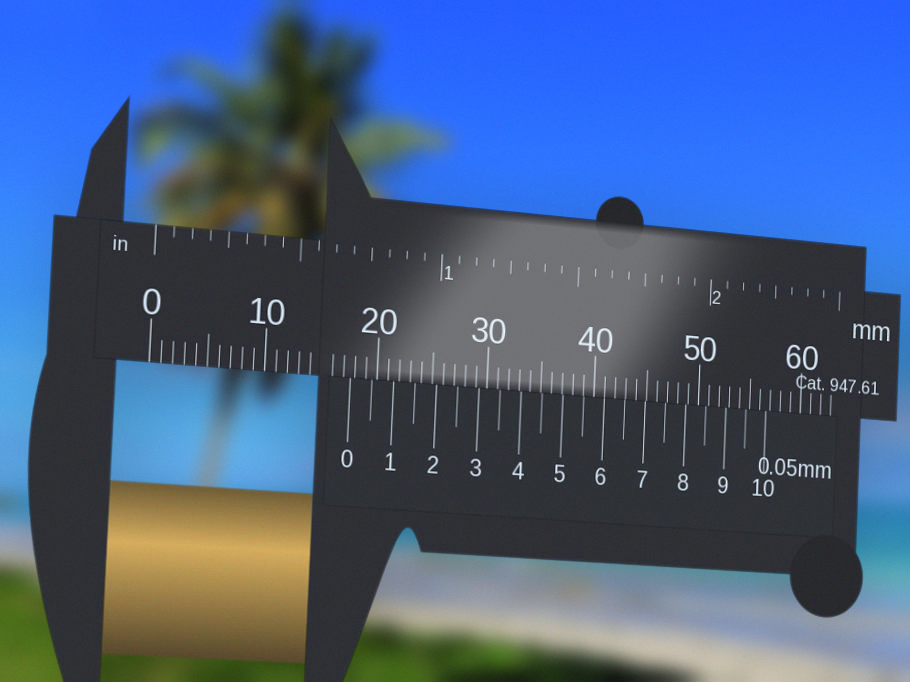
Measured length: 17.6
